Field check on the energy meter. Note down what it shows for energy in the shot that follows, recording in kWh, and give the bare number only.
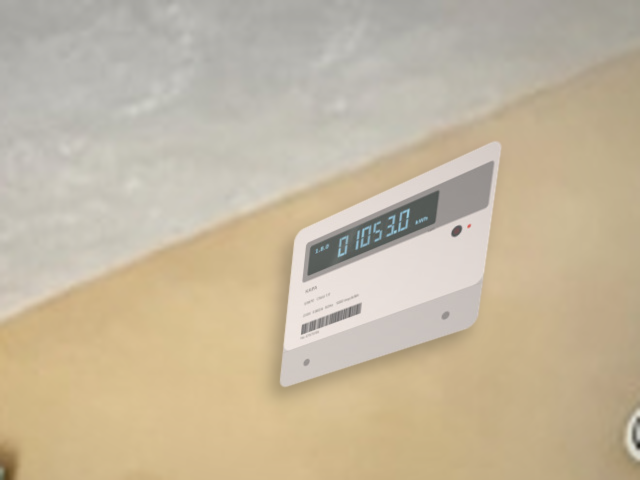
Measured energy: 1053.0
